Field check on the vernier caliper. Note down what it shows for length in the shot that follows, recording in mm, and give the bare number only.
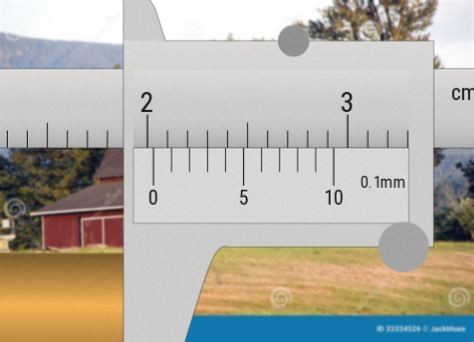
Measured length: 20.3
